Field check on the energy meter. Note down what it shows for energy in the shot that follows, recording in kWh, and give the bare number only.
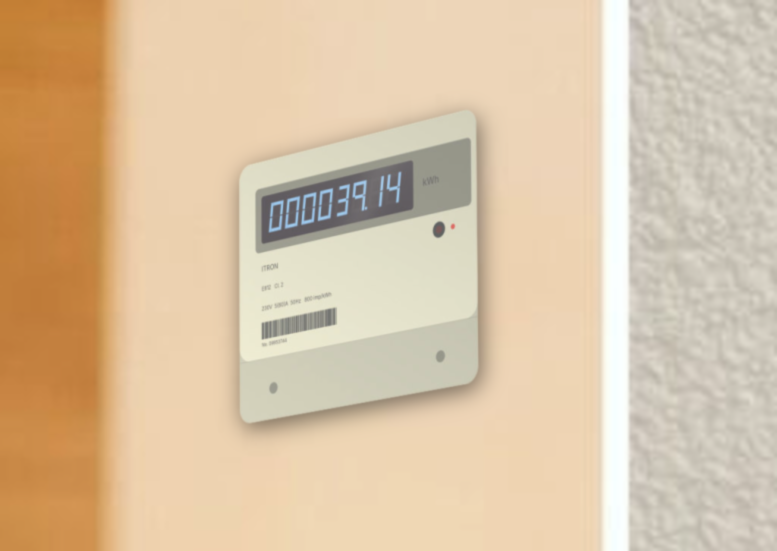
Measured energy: 39.14
